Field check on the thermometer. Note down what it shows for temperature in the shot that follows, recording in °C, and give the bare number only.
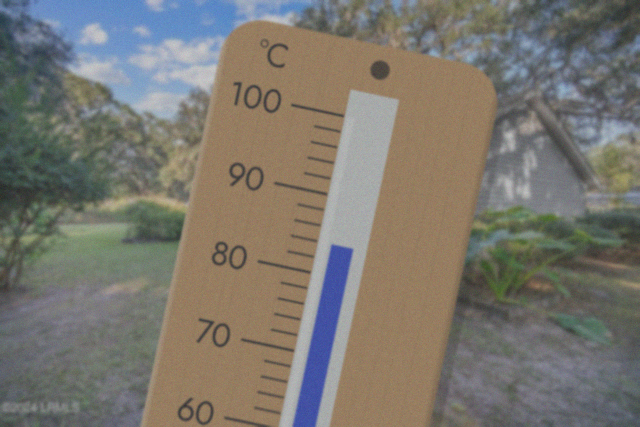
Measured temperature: 84
